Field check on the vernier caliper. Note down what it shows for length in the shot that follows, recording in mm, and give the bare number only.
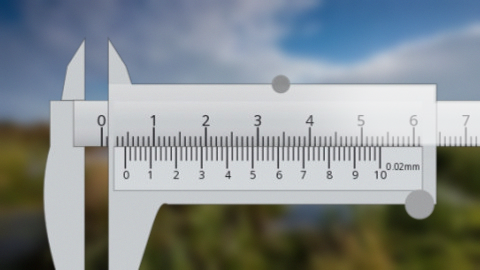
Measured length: 4.5
